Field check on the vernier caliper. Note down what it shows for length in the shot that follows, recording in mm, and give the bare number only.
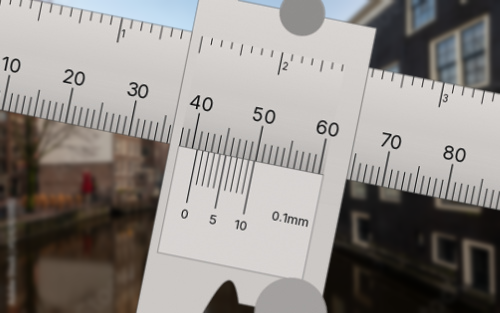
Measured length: 40.8
